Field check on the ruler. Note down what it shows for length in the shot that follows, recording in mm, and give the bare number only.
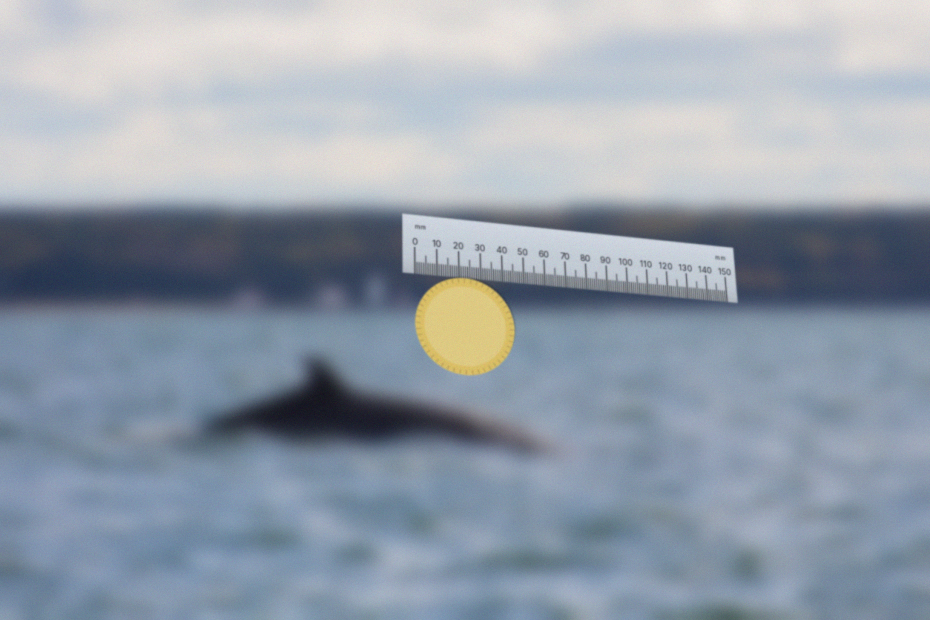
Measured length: 45
